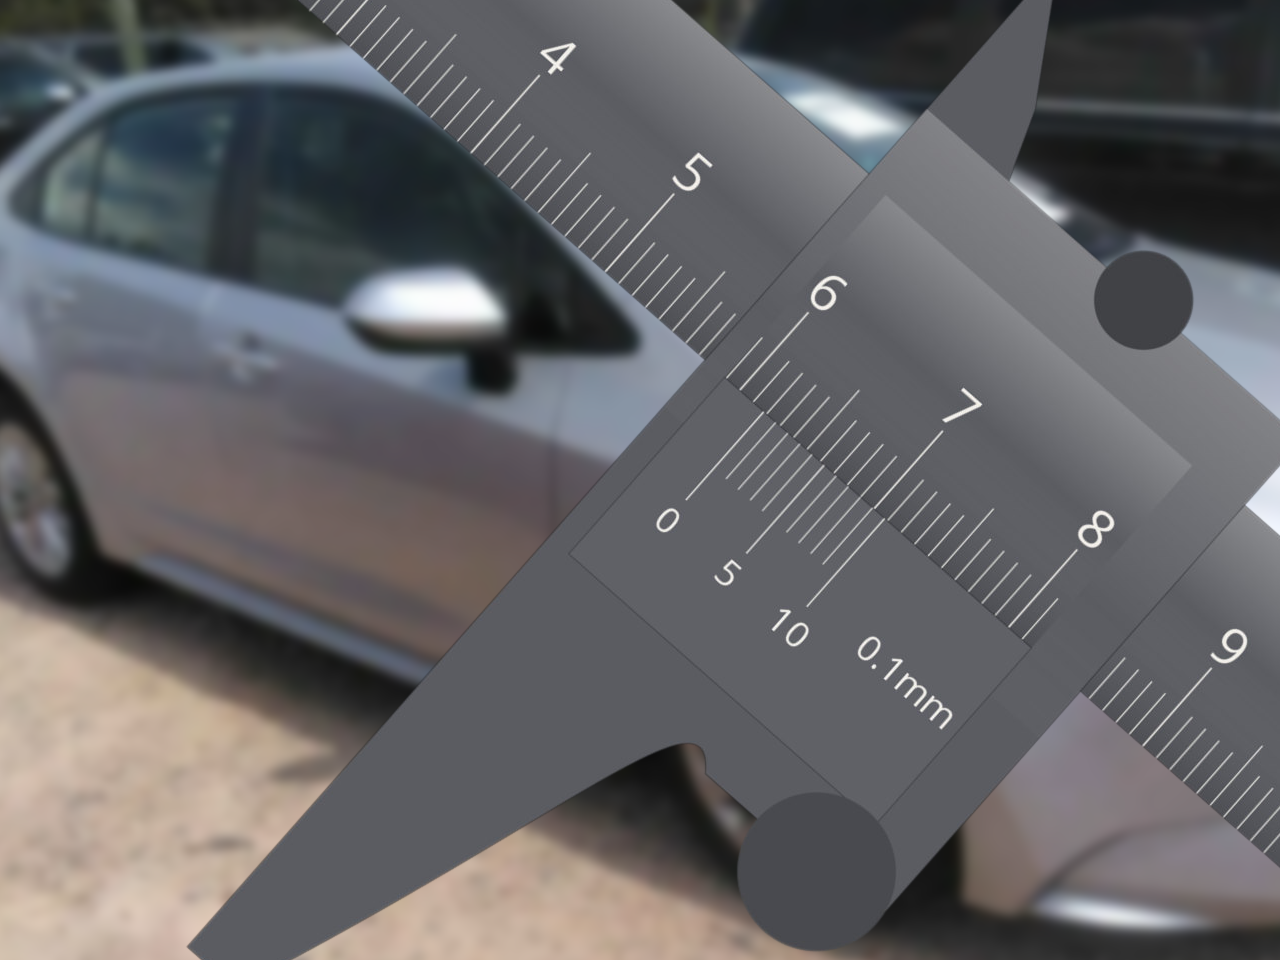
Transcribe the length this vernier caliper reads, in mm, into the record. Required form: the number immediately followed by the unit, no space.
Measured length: 61.8mm
